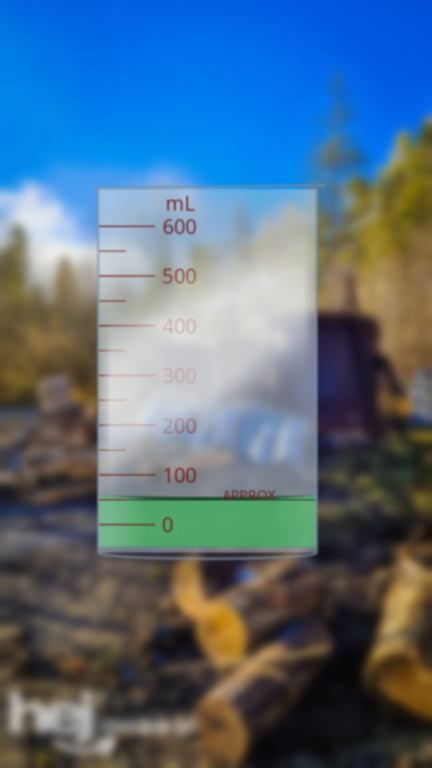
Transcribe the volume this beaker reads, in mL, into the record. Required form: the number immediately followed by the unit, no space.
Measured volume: 50mL
